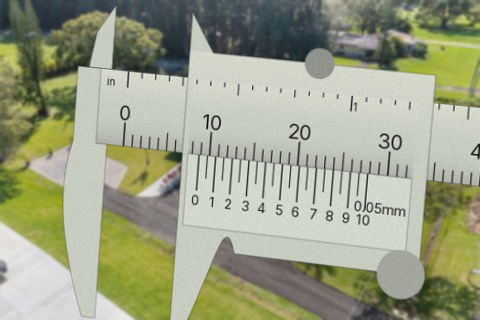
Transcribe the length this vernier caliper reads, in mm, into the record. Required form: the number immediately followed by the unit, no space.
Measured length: 8.8mm
